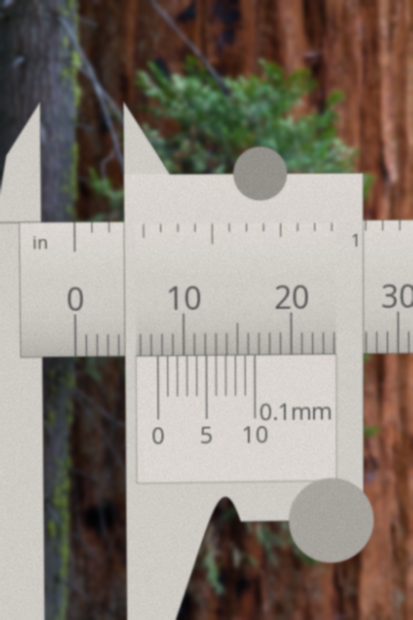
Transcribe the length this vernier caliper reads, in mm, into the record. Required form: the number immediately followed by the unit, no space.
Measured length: 7.6mm
